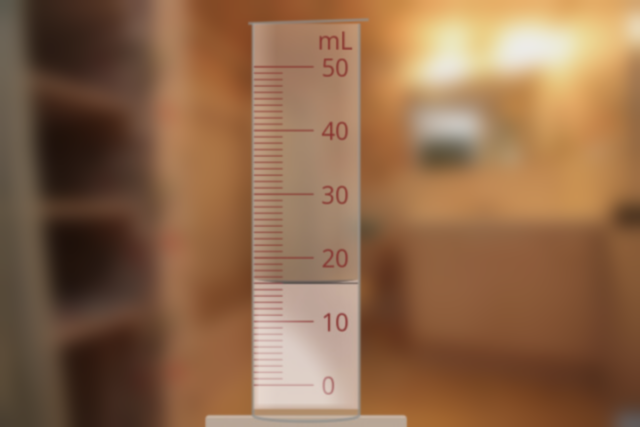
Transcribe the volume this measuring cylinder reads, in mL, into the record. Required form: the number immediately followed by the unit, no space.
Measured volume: 16mL
